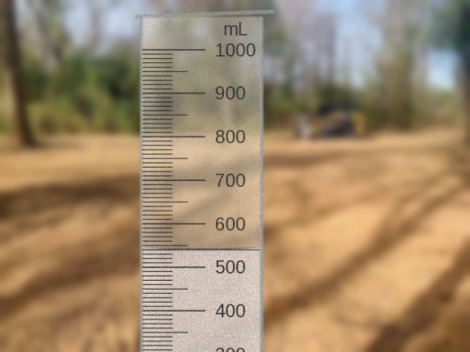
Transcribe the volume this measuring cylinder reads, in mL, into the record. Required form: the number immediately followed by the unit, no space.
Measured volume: 540mL
